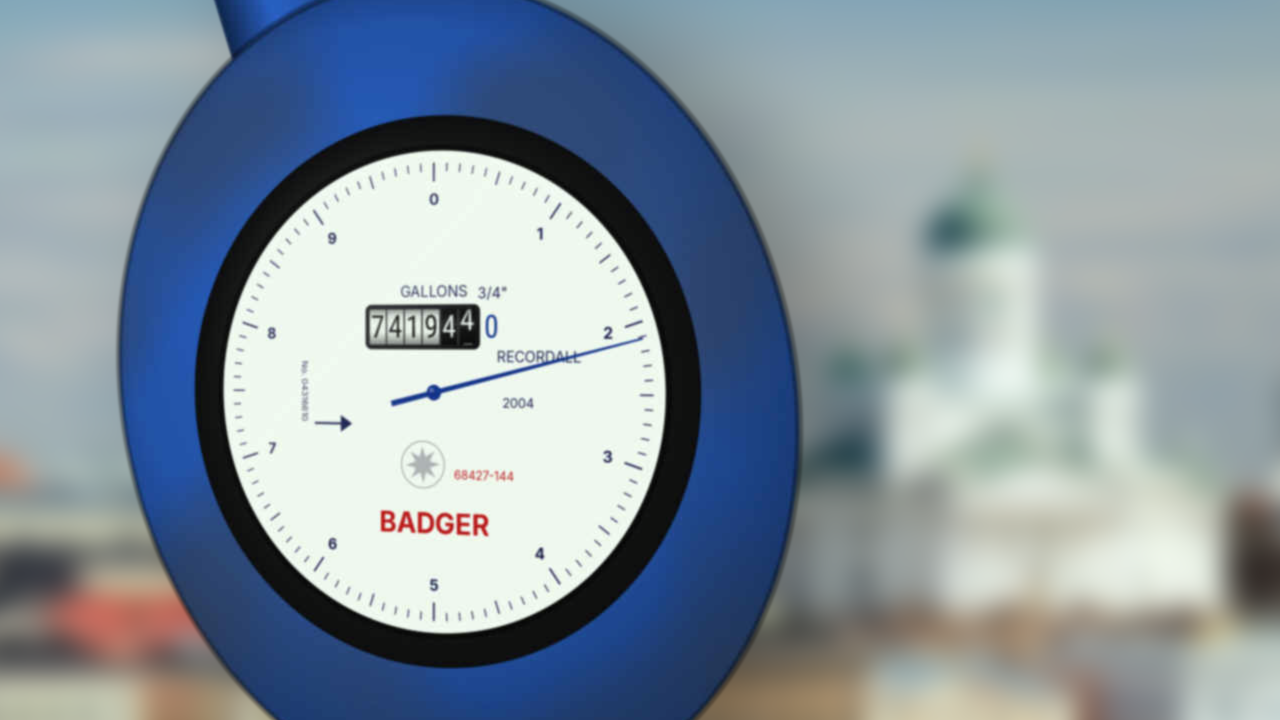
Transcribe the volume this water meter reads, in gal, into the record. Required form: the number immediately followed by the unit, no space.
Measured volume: 7419442.1gal
